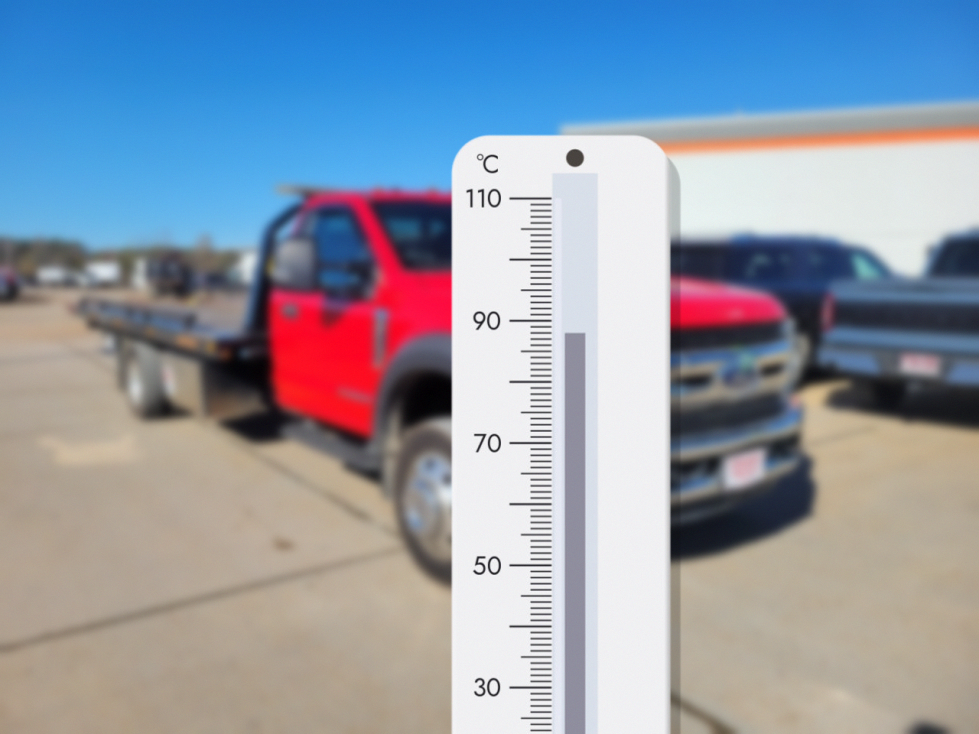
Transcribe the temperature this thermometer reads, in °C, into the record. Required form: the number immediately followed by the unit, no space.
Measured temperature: 88°C
